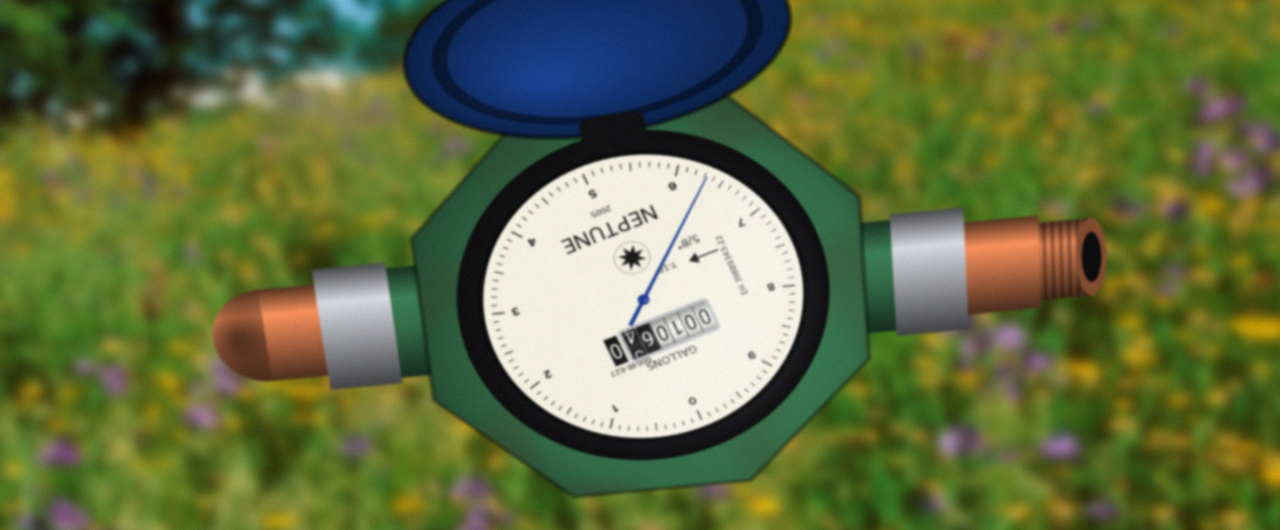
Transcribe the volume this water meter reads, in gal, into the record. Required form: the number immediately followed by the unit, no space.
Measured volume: 10636.3gal
